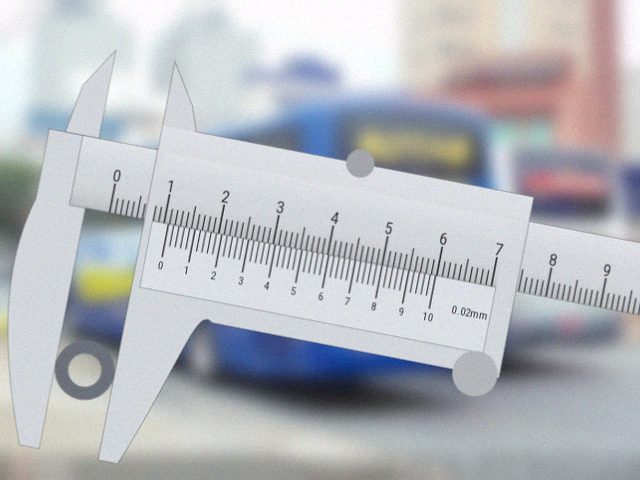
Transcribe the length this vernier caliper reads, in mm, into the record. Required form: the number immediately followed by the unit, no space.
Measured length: 10.8mm
